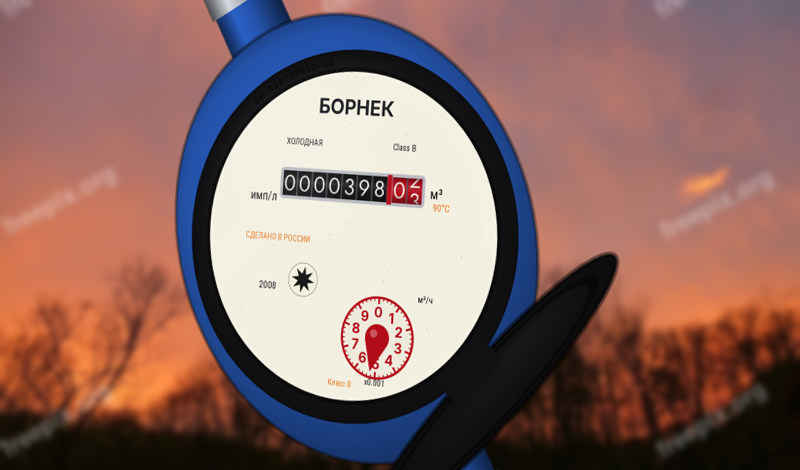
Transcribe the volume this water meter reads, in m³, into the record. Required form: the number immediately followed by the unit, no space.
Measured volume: 398.025m³
